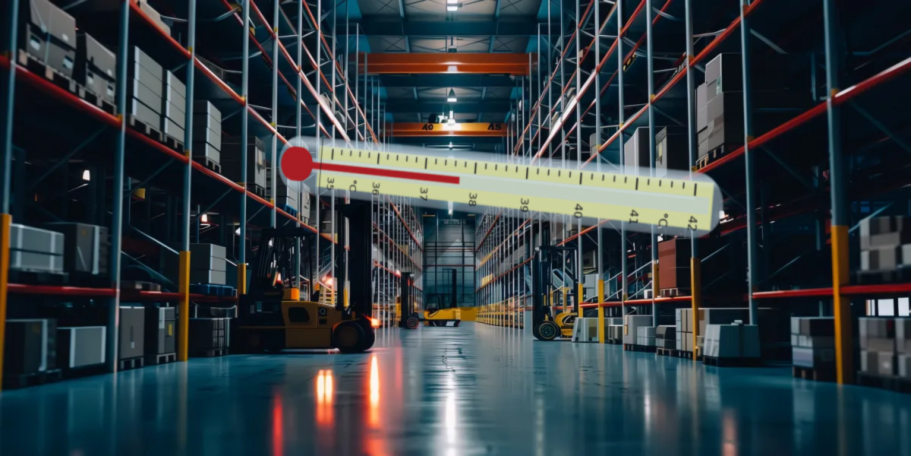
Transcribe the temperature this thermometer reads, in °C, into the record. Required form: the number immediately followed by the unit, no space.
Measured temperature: 37.7°C
